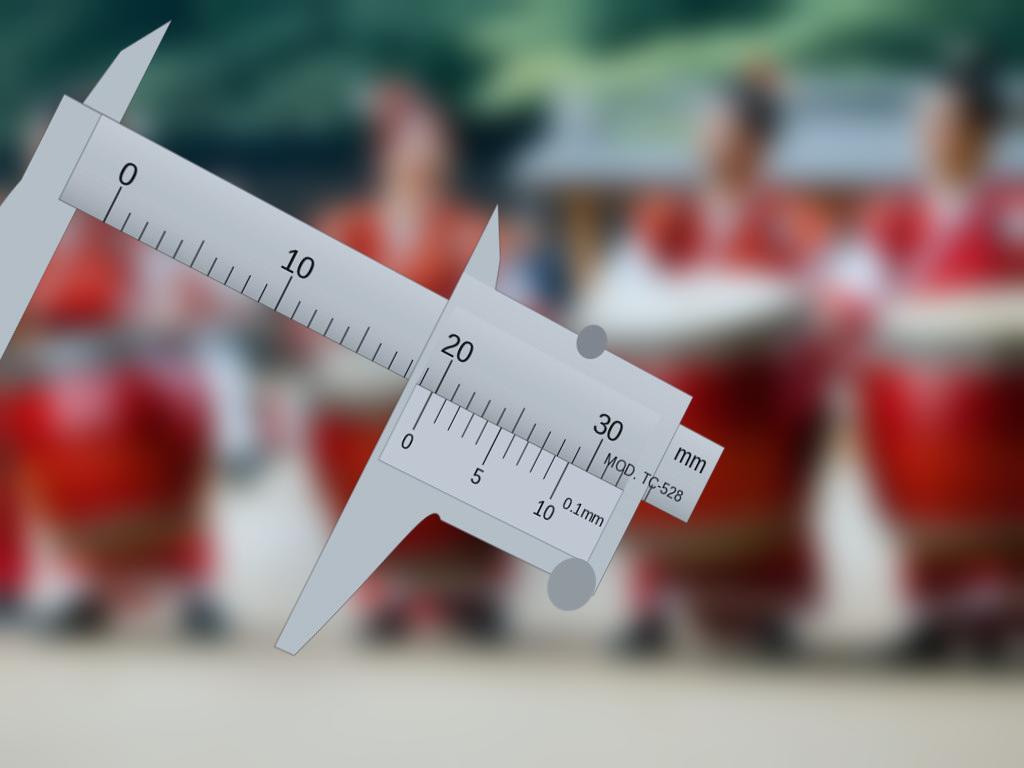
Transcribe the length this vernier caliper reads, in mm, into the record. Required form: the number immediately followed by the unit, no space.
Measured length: 19.8mm
